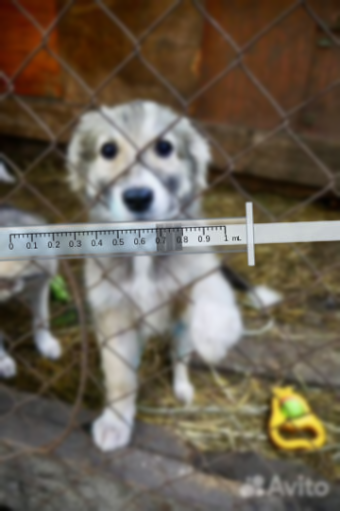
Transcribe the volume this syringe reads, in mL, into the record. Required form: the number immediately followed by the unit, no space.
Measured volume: 0.68mL
